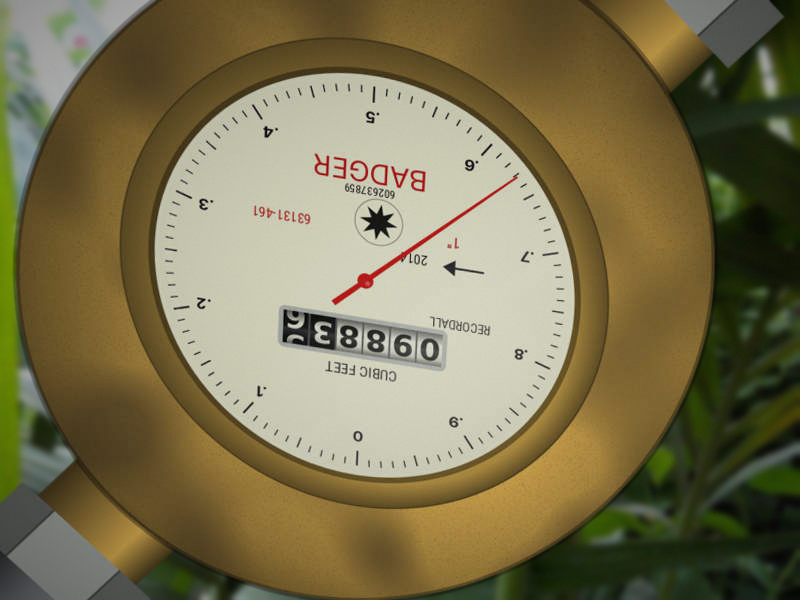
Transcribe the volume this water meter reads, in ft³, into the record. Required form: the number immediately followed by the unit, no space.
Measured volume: 98835.63ft³
